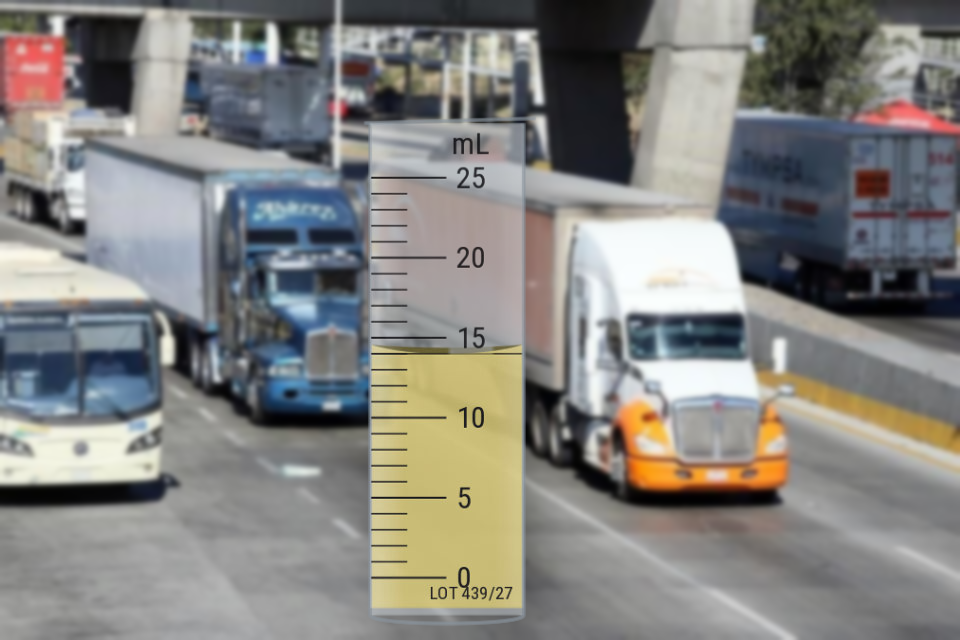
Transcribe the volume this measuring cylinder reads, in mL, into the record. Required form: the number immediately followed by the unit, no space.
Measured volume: 14mL
